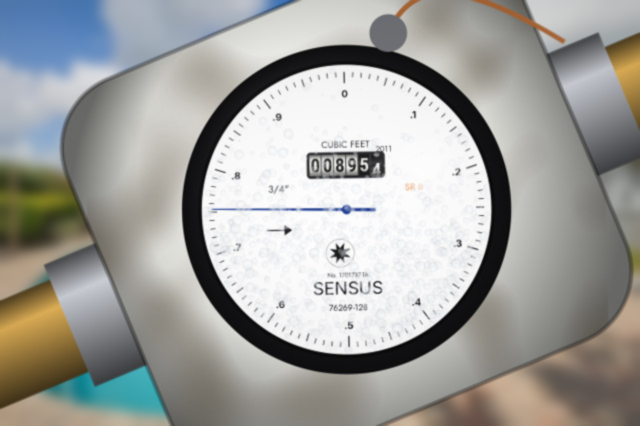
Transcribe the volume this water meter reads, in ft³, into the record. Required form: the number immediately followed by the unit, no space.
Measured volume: 8953.75ft³
